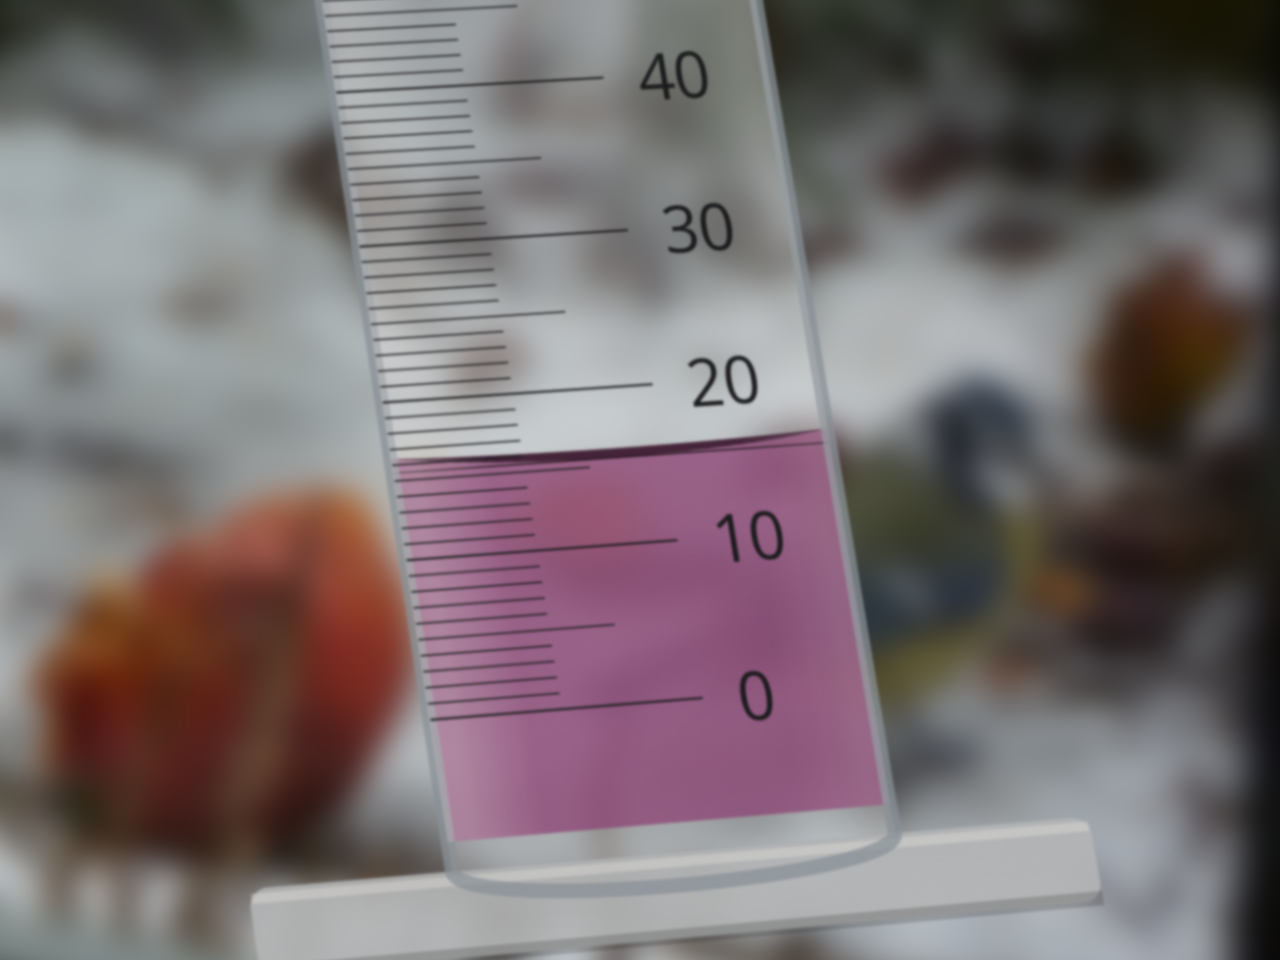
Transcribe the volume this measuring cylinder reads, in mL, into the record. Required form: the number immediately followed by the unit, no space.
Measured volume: 15.5mL
